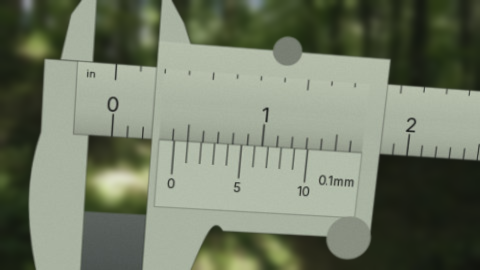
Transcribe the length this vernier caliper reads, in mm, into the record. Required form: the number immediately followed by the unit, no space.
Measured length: 4.1mm
